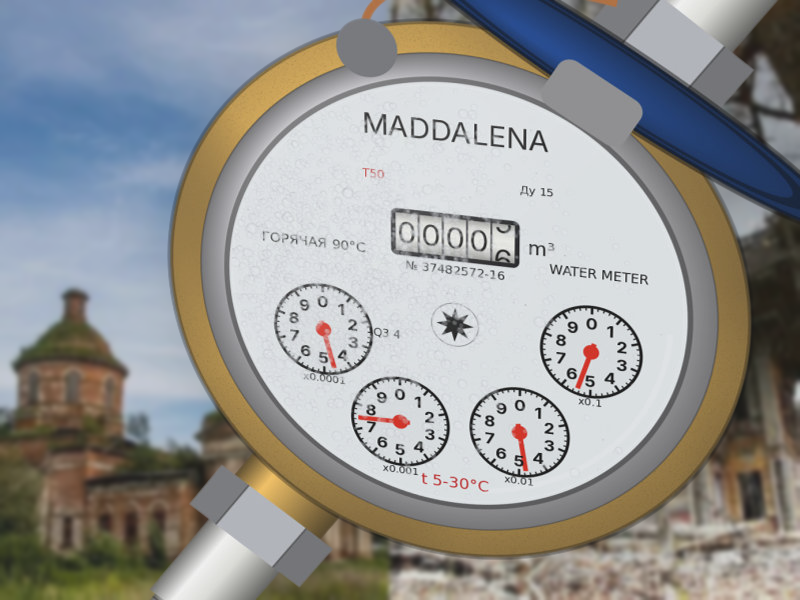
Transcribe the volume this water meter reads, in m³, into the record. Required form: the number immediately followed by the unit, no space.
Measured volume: 5.5474m³
